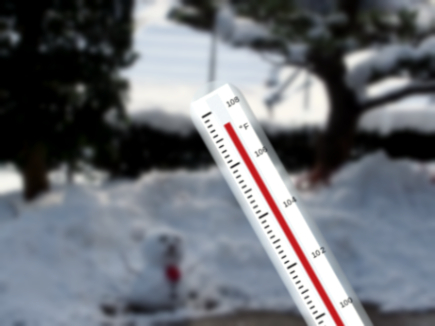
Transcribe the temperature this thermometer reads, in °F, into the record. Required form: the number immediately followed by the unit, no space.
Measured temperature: 107.4°F
